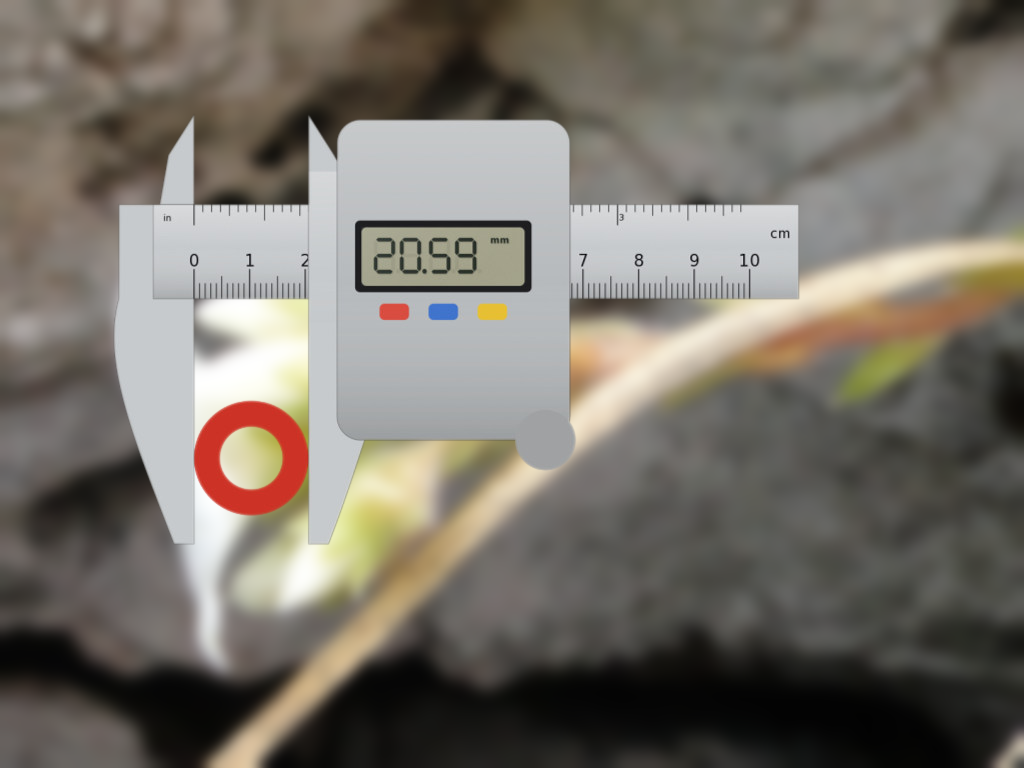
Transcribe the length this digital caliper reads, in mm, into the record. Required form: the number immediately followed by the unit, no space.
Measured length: 20.59mm
